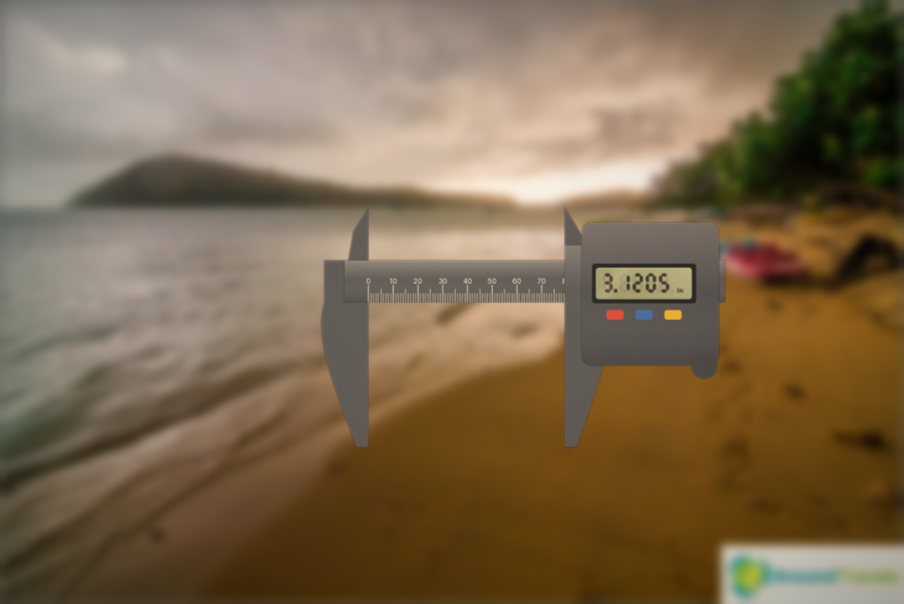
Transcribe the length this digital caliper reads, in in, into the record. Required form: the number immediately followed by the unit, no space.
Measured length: 3.1205in
